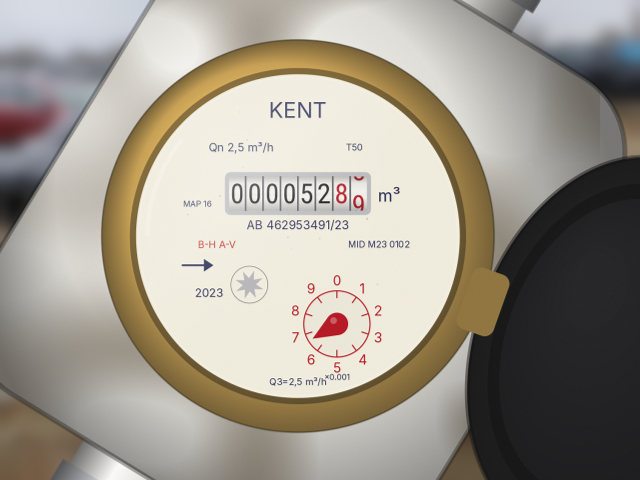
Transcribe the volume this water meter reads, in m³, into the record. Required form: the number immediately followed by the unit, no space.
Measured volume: 52.886m³
